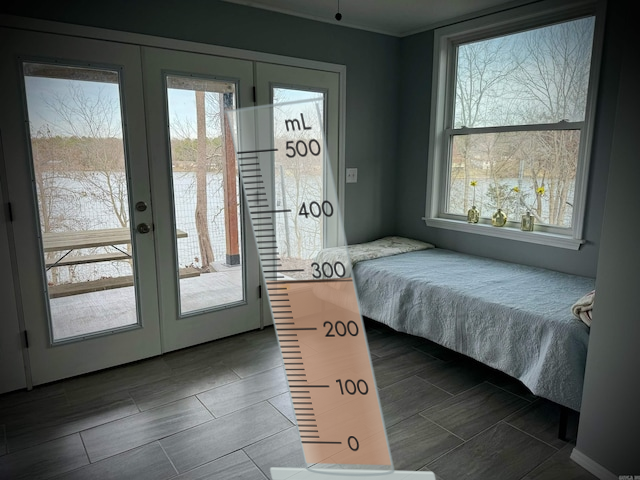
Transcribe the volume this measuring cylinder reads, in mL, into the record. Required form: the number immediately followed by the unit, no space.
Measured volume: 280mL
